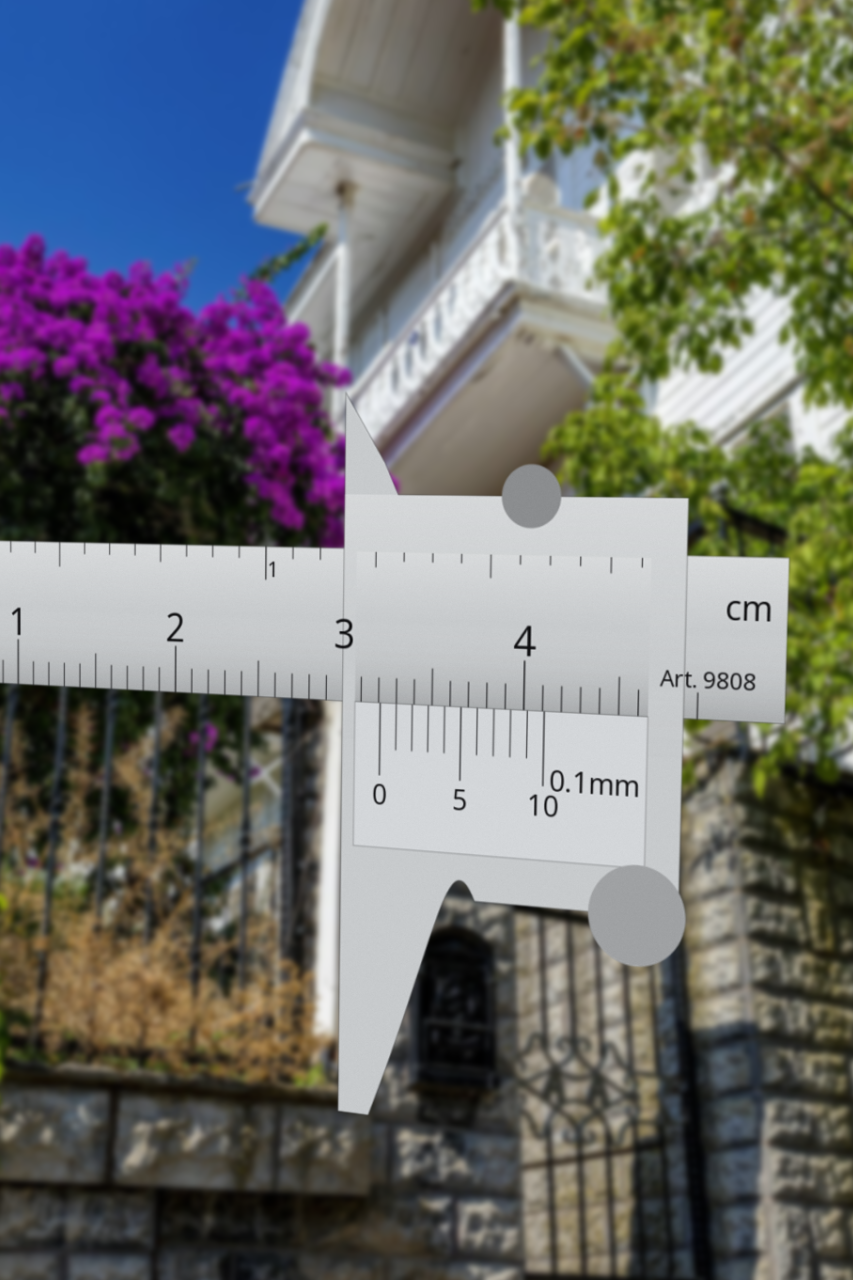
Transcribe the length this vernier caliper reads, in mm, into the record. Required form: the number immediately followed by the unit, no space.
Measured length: 32.1mm
